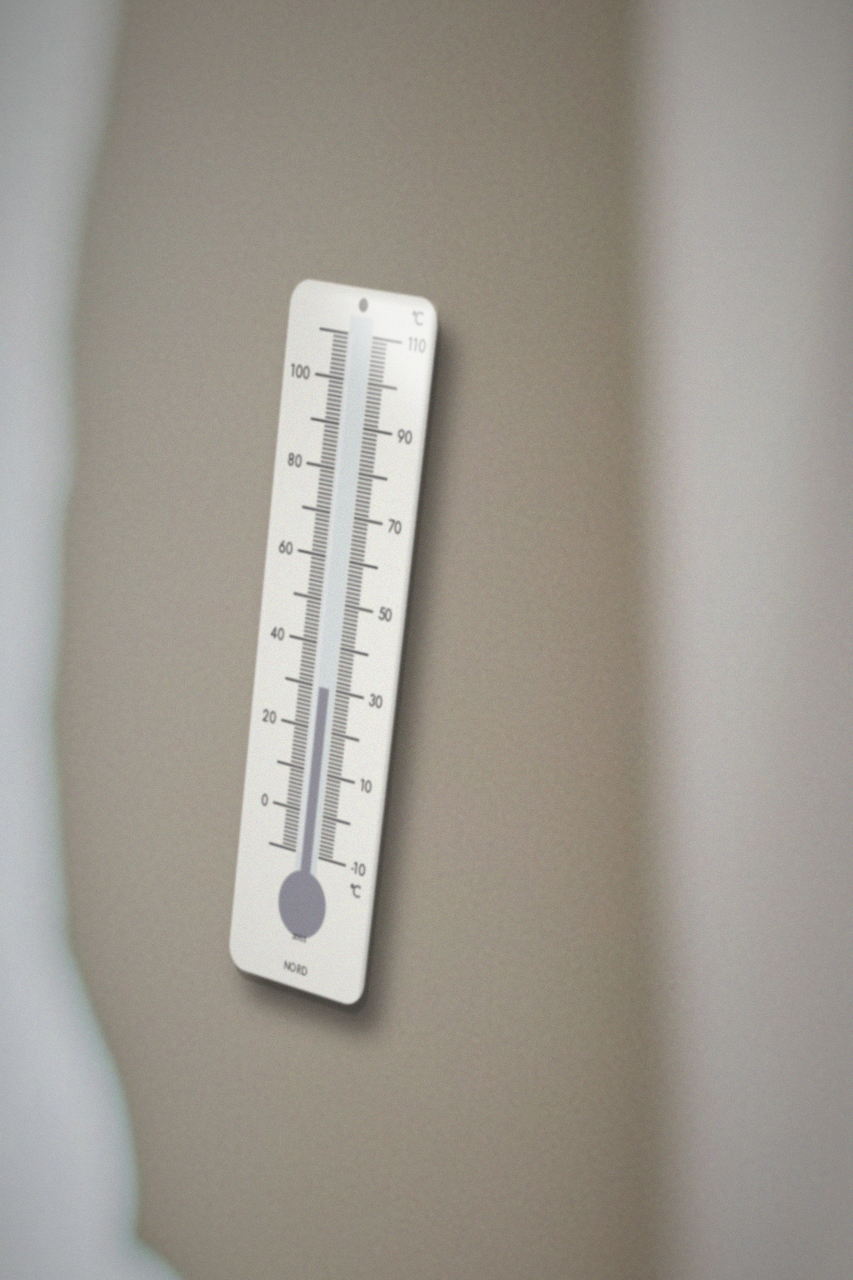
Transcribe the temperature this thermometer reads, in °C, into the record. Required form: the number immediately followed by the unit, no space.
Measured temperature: 30°C
